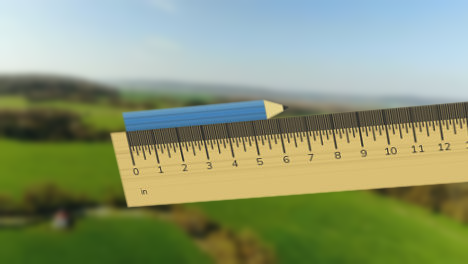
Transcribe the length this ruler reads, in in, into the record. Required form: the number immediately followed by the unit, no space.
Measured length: 6.5in
